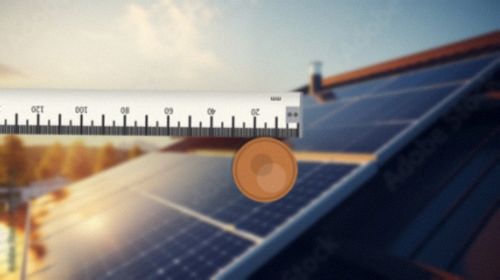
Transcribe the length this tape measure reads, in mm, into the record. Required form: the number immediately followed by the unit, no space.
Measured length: 30mm
